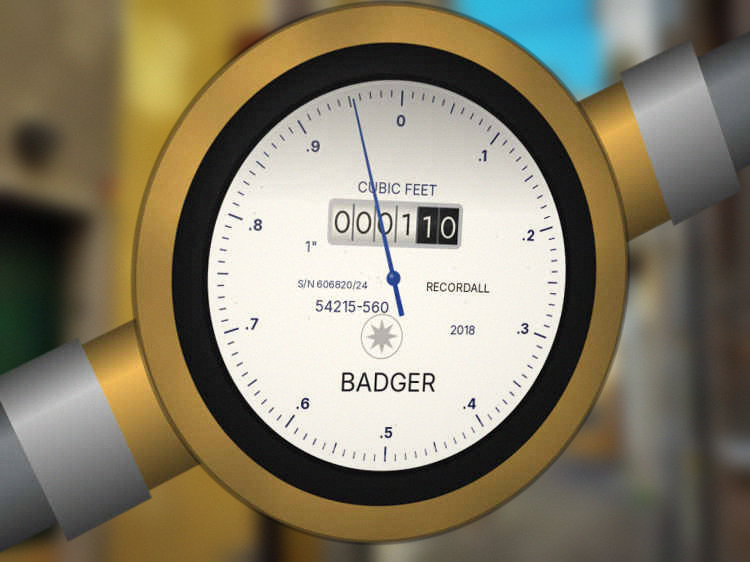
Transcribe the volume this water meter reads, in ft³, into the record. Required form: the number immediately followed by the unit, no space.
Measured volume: 109.95ft³
